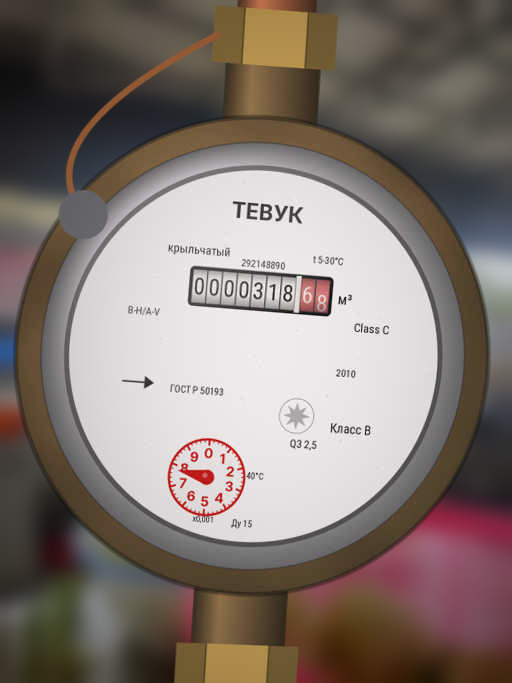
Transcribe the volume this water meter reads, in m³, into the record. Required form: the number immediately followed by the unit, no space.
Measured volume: 318.677m³
